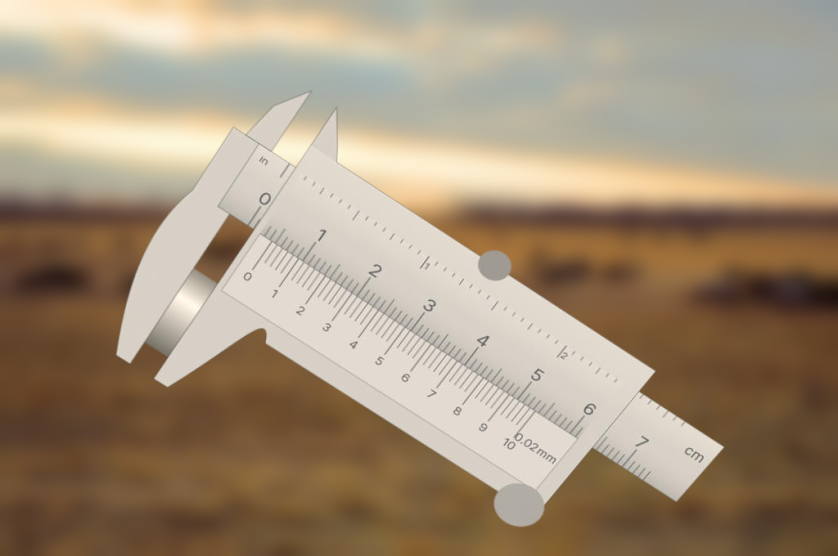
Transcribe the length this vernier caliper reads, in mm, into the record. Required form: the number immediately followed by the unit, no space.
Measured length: 4.4mm
